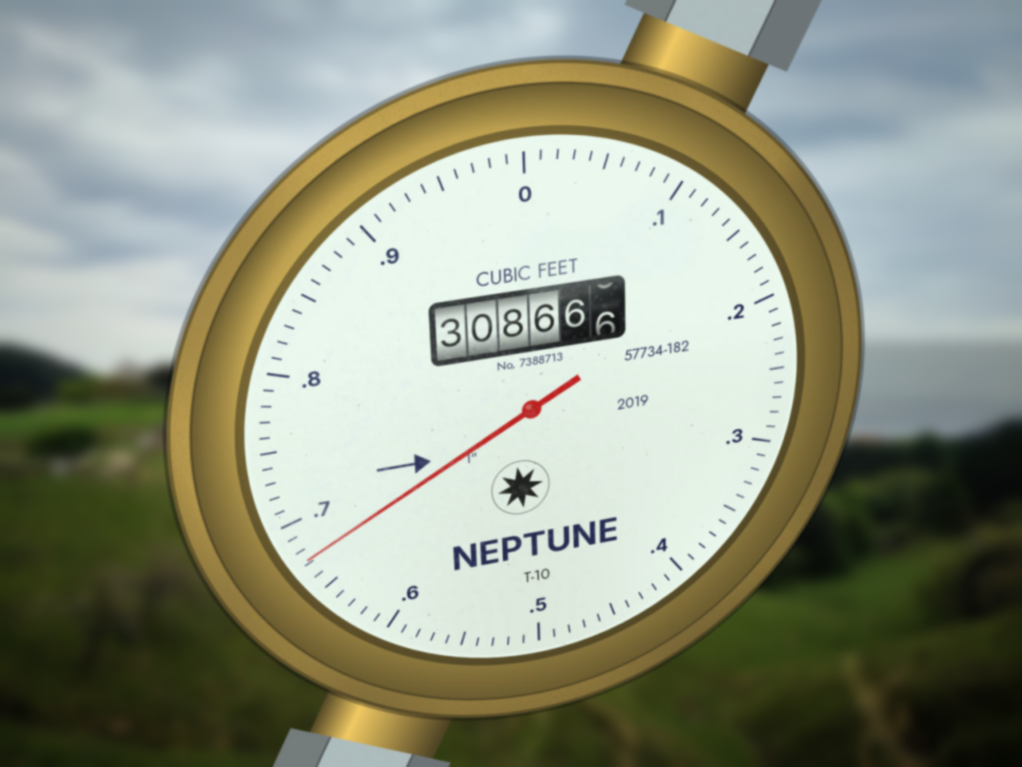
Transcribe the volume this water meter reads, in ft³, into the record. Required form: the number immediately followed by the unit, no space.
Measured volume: 308665.67ft³
